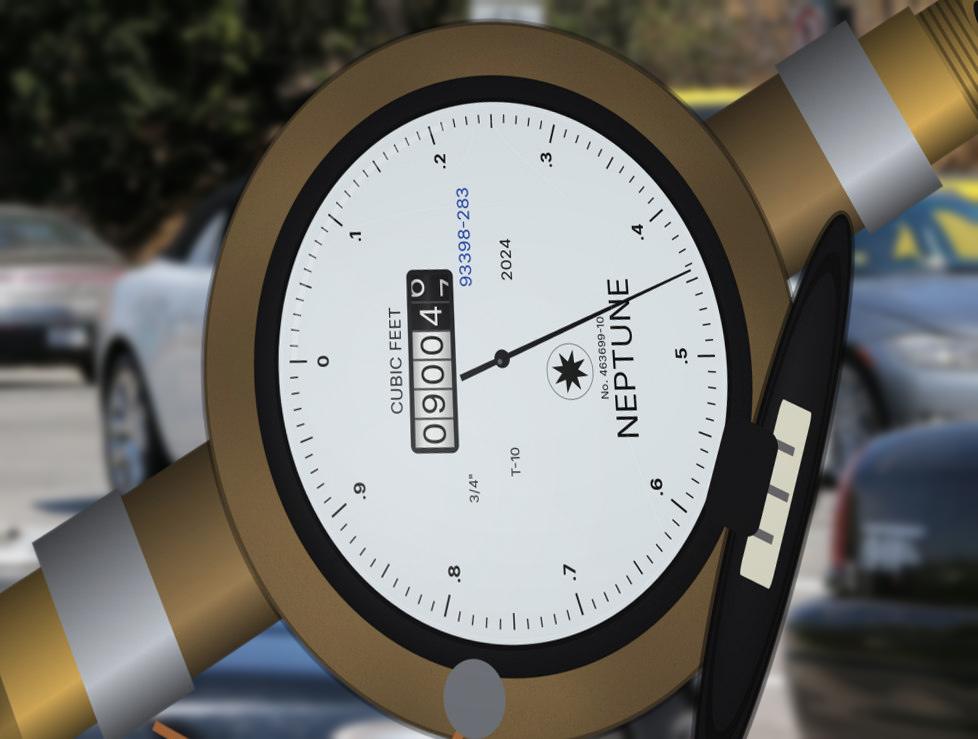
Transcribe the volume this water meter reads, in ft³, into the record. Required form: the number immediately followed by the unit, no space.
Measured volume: 90046.44ft³
